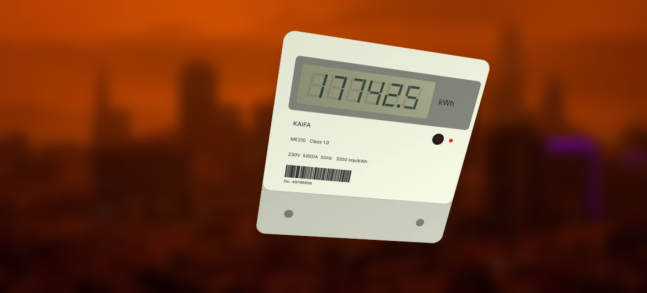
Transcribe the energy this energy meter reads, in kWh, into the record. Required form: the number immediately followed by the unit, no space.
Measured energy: 17742.5kWh
